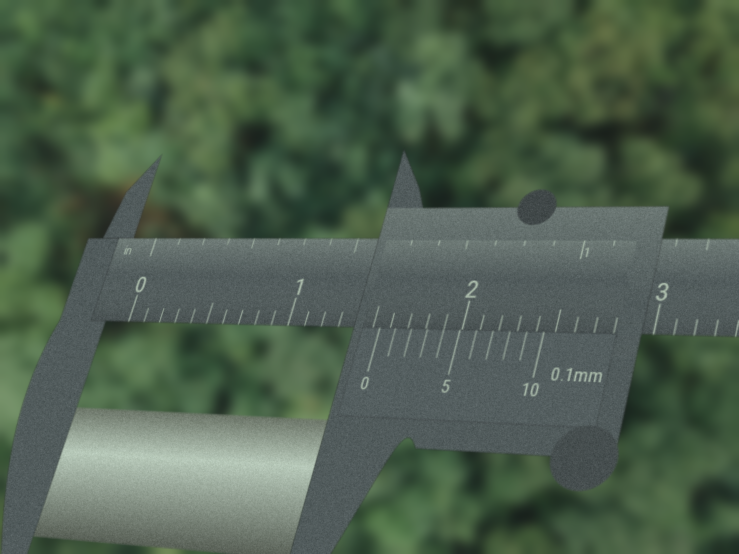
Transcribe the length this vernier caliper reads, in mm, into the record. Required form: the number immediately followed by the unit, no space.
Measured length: 15.4mm
